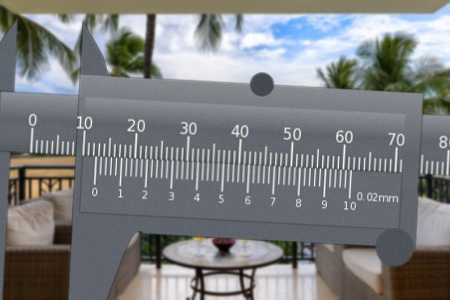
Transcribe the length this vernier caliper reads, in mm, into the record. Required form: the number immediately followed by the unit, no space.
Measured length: 12.5mm
